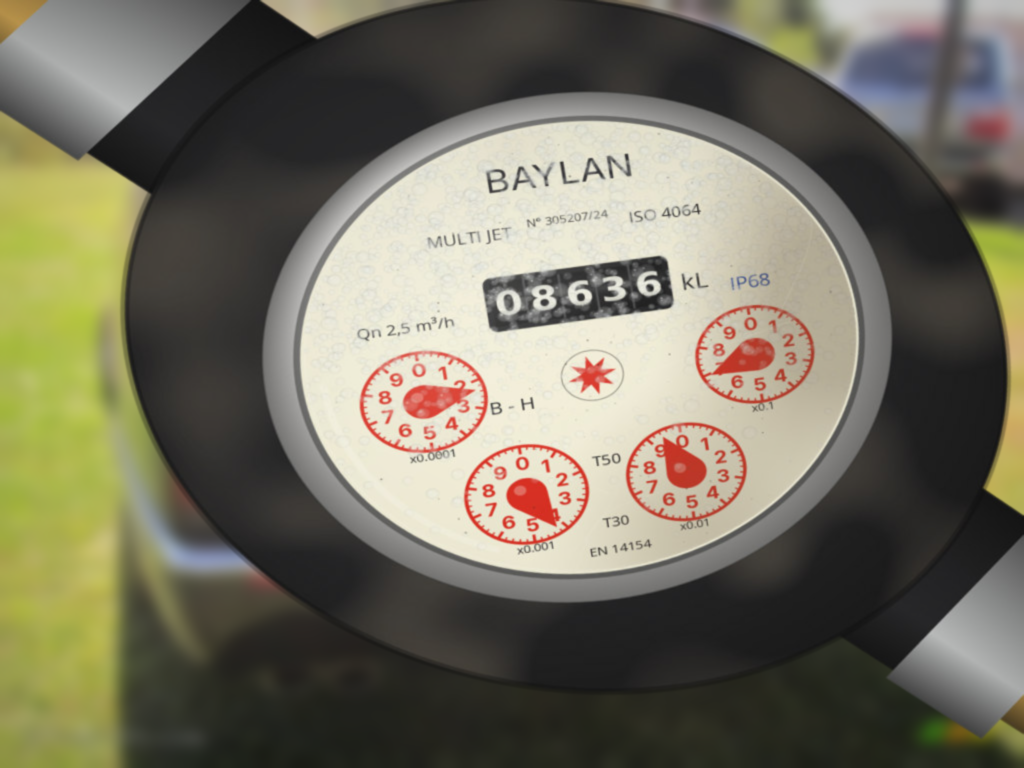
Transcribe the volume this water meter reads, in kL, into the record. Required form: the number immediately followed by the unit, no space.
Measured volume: 8636.6942kL
